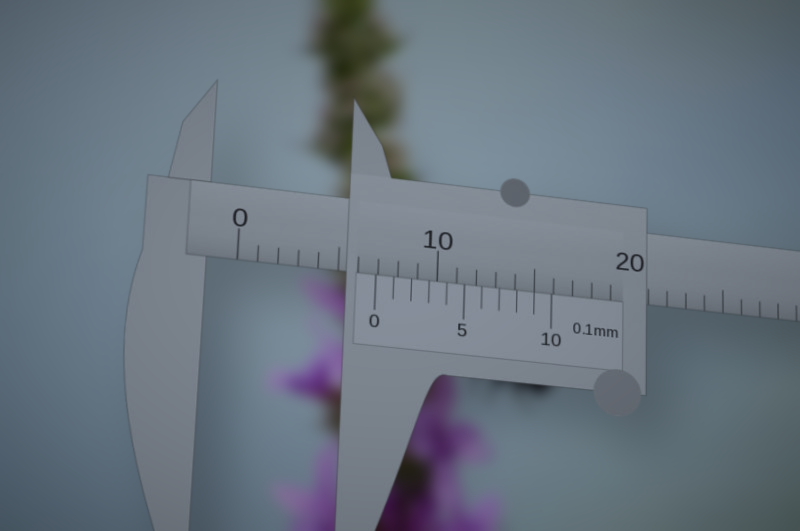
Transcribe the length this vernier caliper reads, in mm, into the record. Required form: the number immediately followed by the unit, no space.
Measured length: 6.9mm
